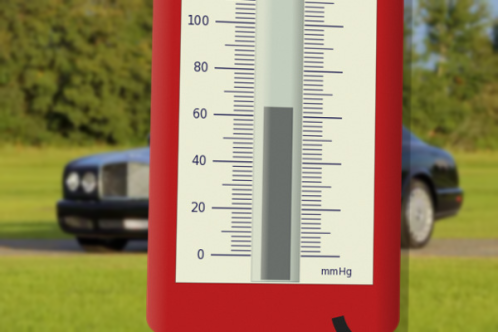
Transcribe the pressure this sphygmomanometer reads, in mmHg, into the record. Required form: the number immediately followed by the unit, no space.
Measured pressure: 64mmHg
